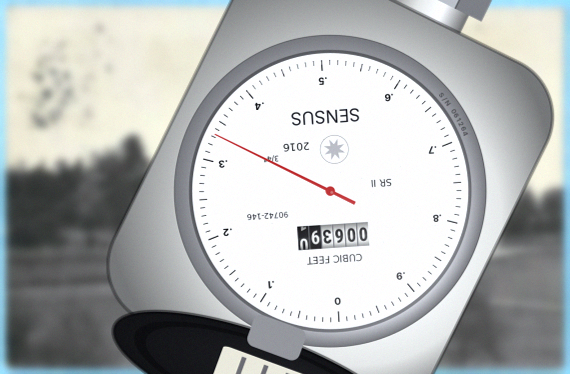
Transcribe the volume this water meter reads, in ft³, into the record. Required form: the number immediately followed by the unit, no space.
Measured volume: 6390.33ft³
